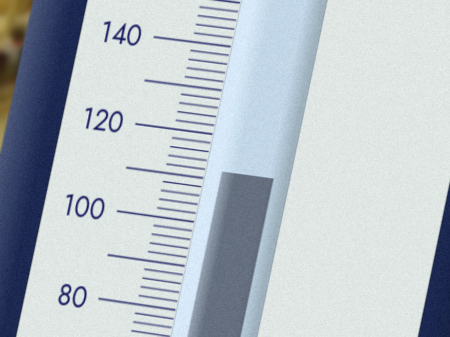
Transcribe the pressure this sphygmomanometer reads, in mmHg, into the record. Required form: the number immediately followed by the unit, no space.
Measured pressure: 112mmHg
